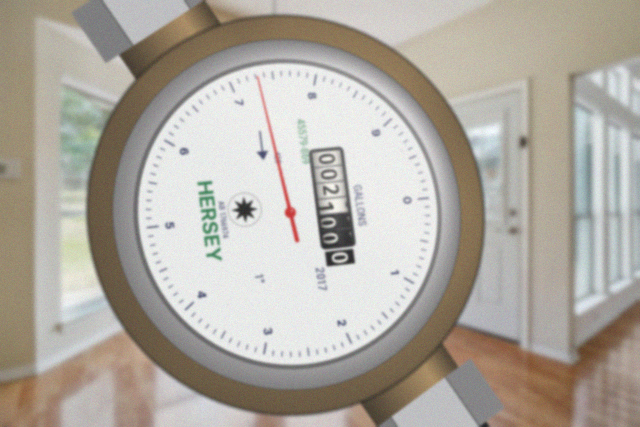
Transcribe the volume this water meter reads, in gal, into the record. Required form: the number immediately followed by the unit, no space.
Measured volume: 20997.3gal
